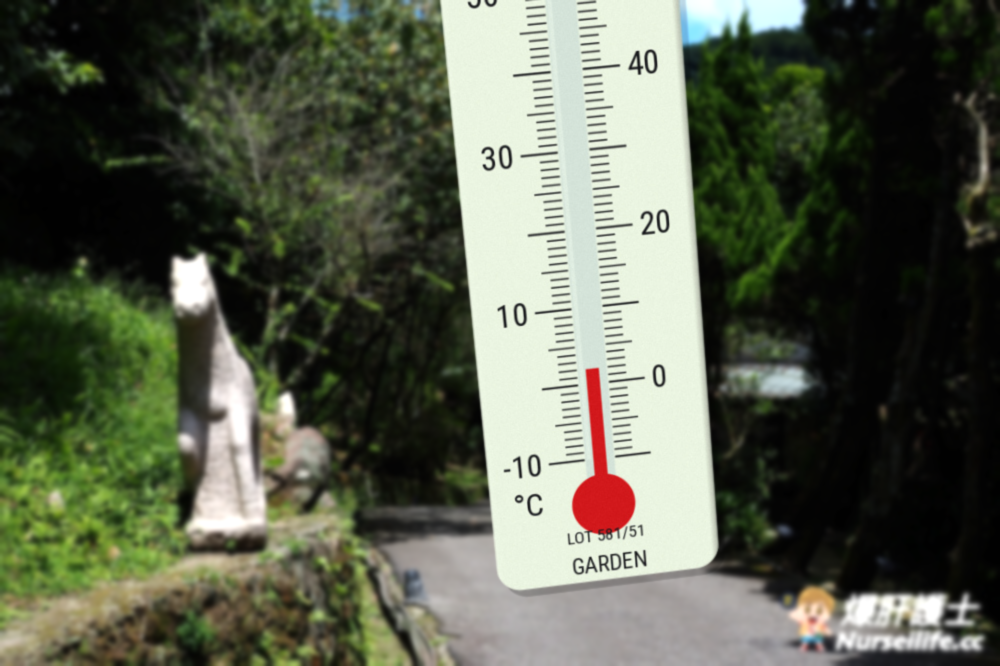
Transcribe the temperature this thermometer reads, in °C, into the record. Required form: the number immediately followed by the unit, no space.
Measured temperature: 2°C
